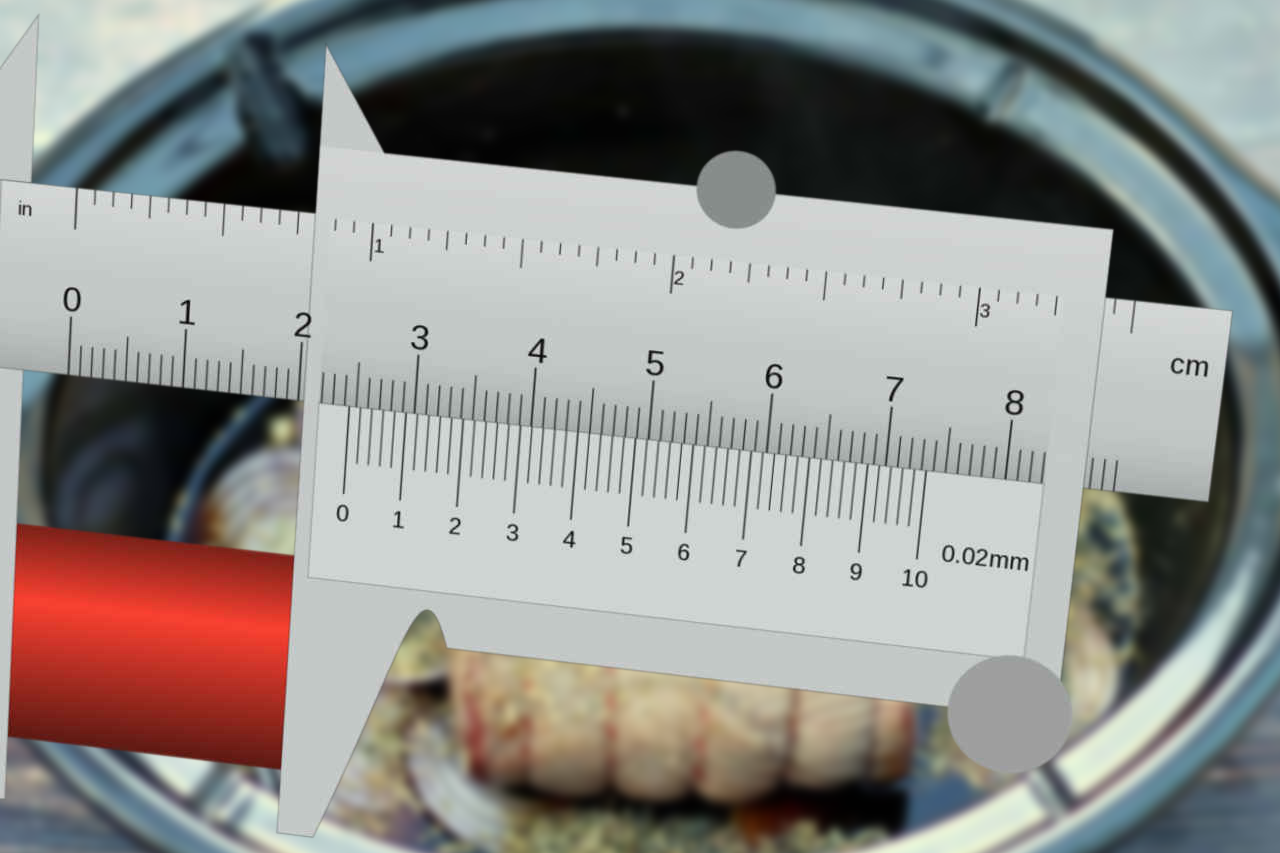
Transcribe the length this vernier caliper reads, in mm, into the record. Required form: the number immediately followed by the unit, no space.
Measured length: 24.4mm
